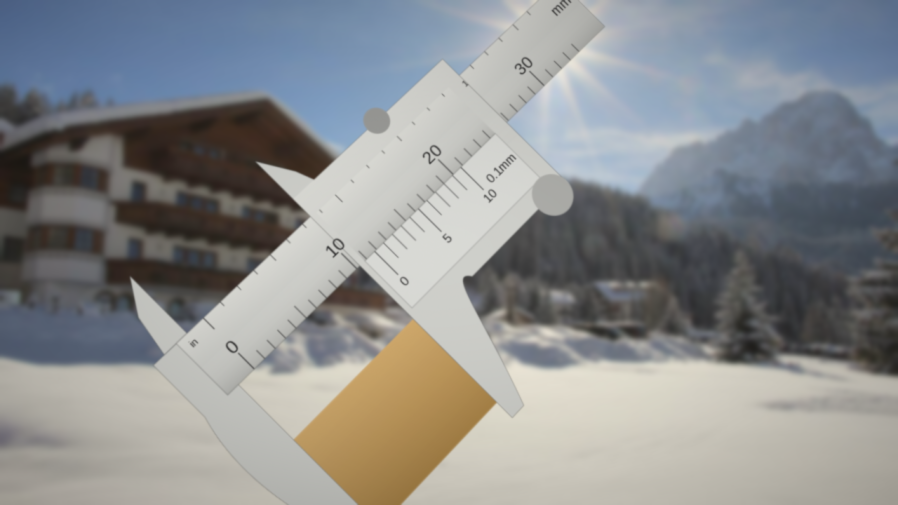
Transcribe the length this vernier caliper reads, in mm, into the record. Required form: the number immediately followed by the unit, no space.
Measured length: 11.8mm
